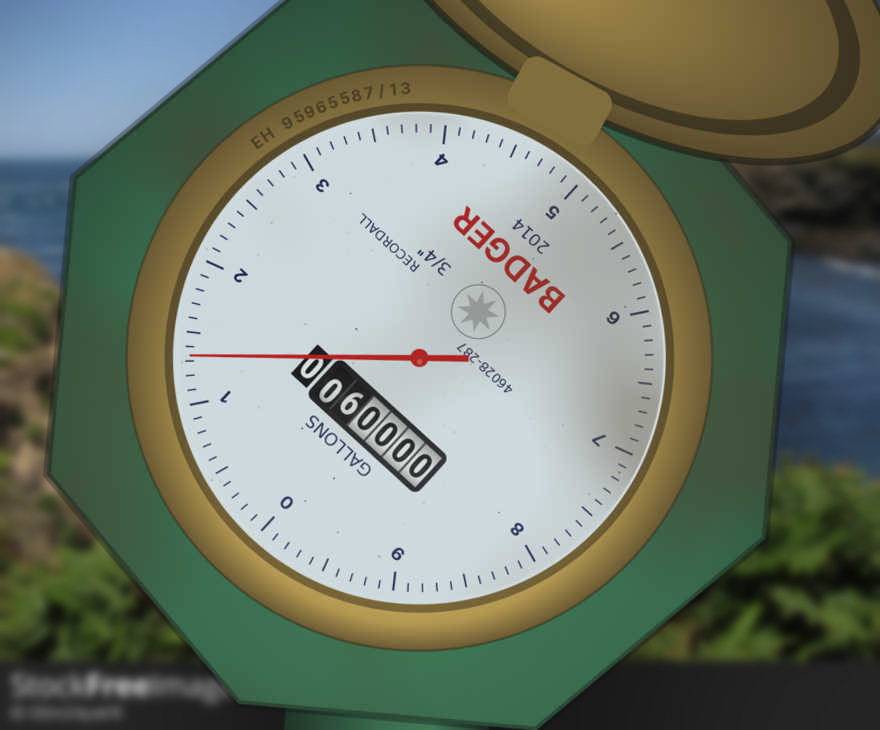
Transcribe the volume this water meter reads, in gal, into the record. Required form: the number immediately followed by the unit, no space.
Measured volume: 901.3gal
